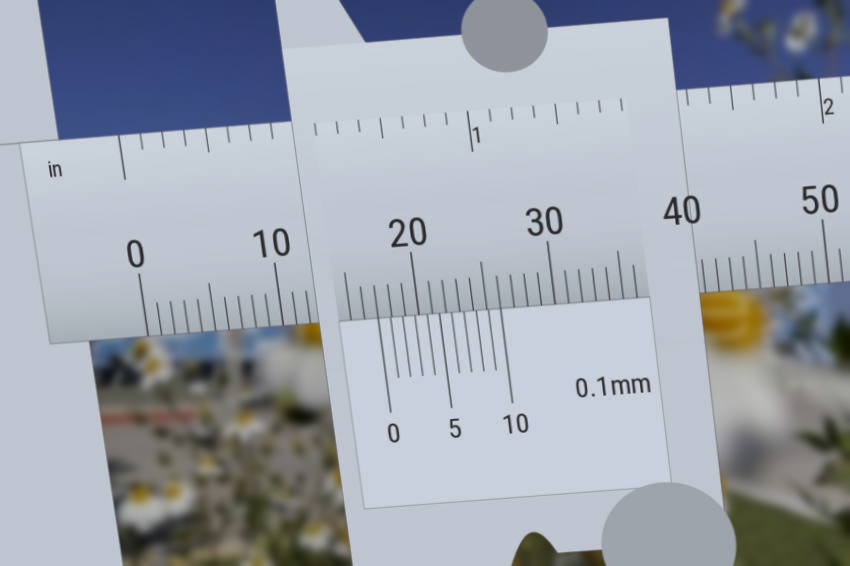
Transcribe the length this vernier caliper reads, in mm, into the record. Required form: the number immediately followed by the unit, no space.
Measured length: 17.0mm
